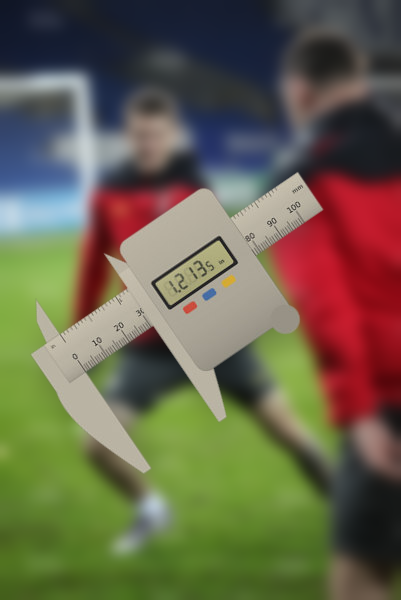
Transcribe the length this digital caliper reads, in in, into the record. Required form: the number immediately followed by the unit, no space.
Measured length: 1.2135in
